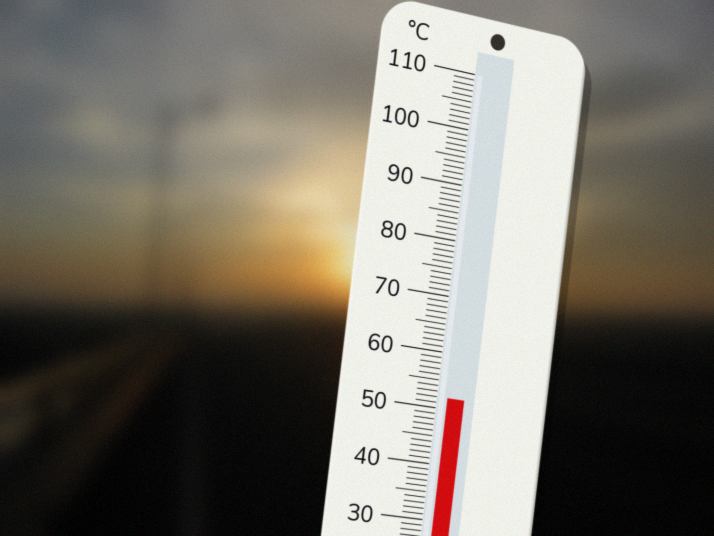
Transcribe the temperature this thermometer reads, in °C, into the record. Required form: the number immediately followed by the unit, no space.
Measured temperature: 52°C
